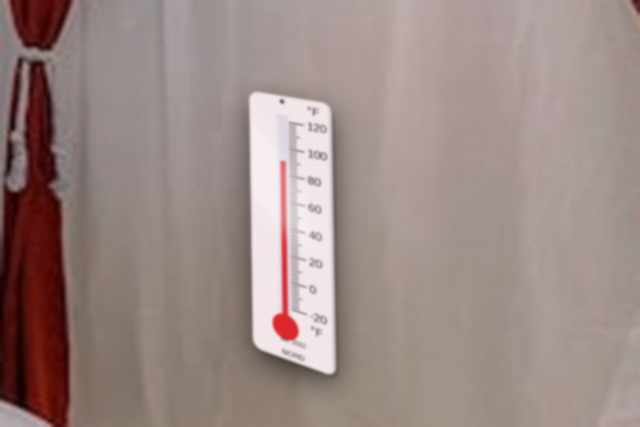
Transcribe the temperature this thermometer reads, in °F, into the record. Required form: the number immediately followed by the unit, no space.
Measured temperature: 90°F
